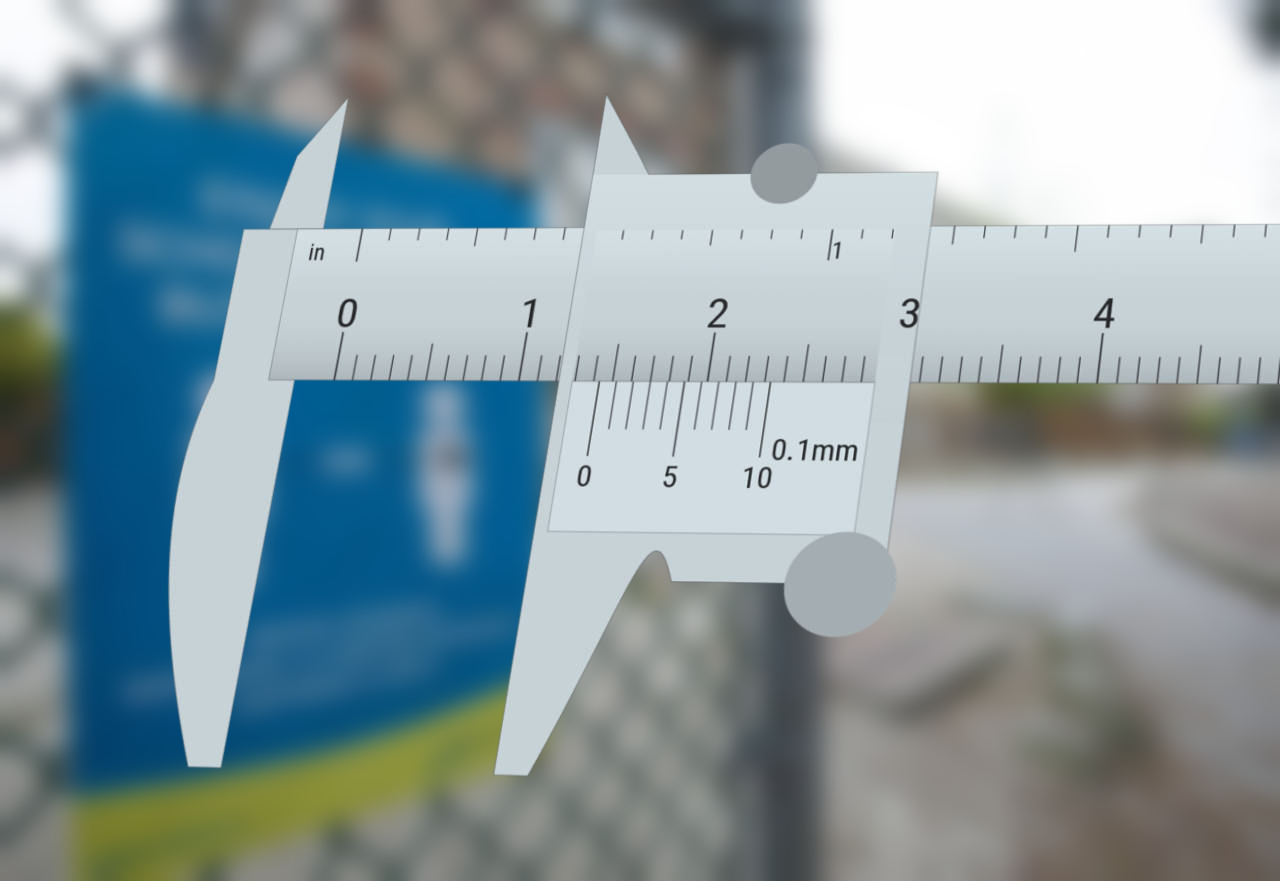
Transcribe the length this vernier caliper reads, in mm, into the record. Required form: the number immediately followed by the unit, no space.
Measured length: 14.3mm
